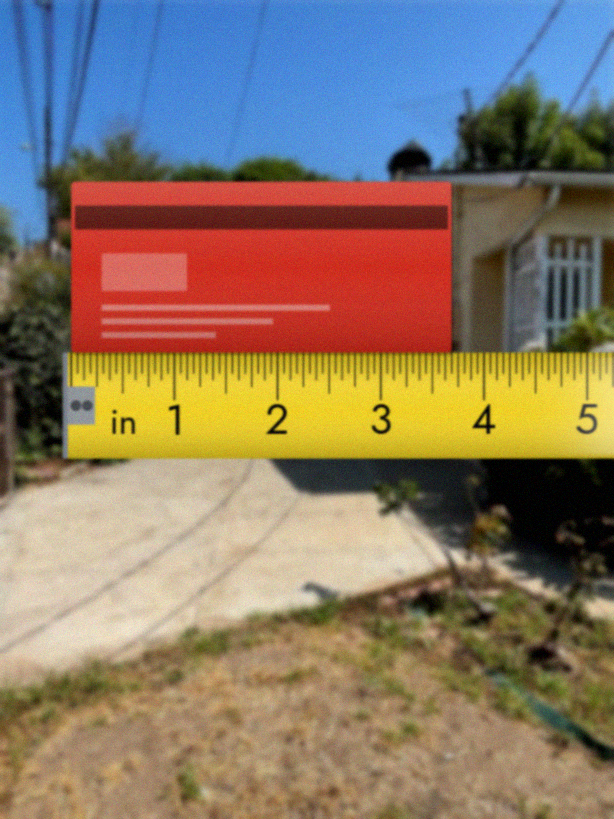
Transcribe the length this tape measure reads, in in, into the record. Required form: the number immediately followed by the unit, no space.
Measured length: 3.6875in
